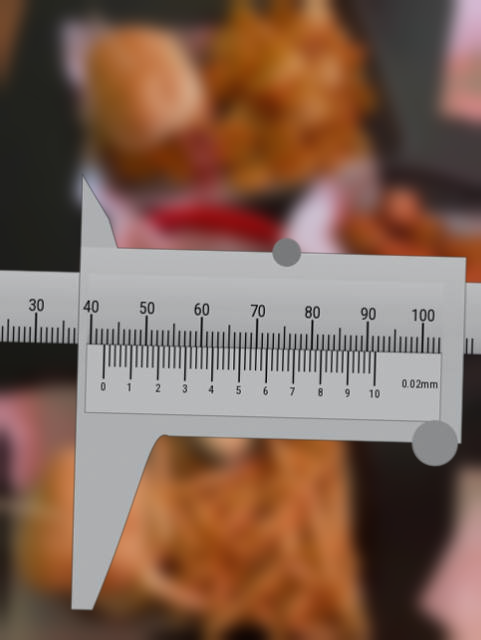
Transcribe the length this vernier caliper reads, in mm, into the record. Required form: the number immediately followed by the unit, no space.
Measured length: 42.5mm
